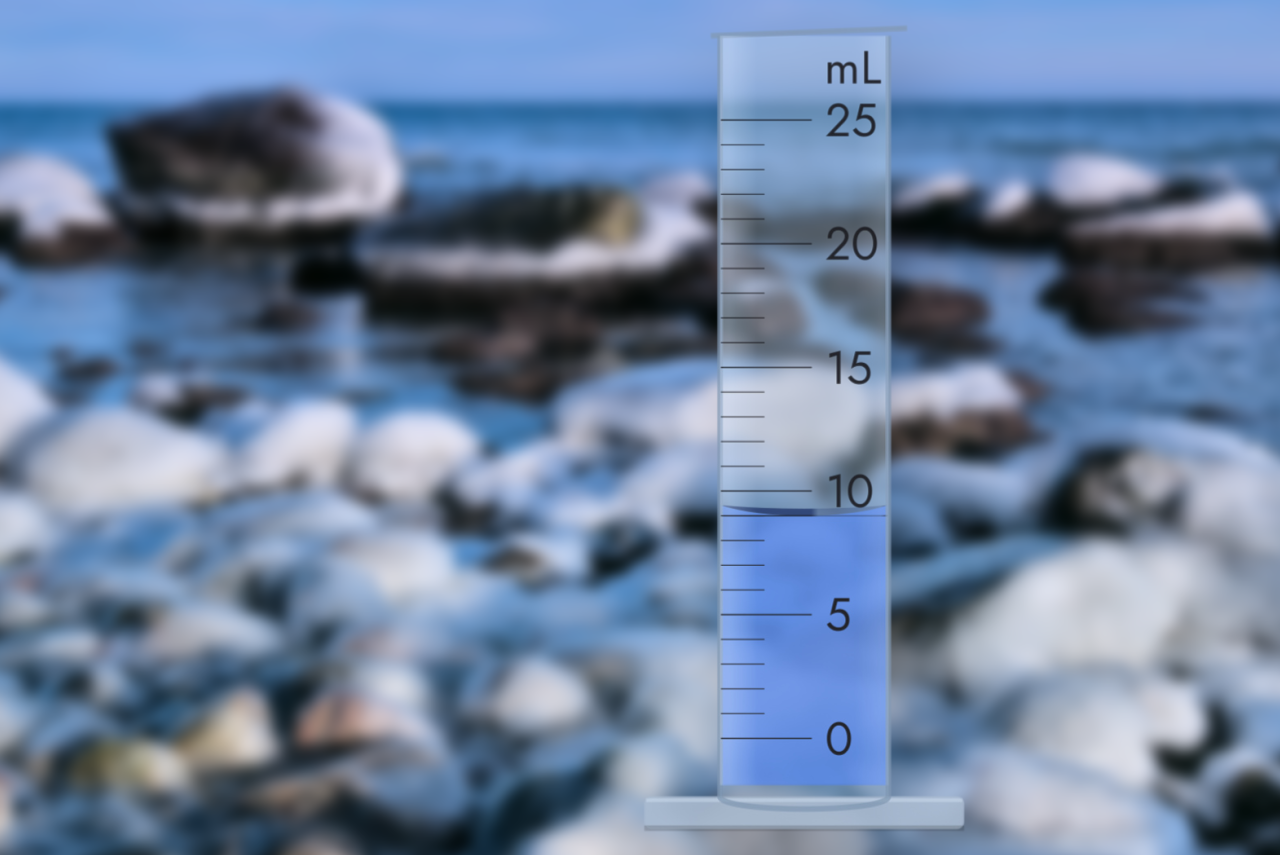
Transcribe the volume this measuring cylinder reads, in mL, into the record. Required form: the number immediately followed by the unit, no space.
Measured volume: 9mL
